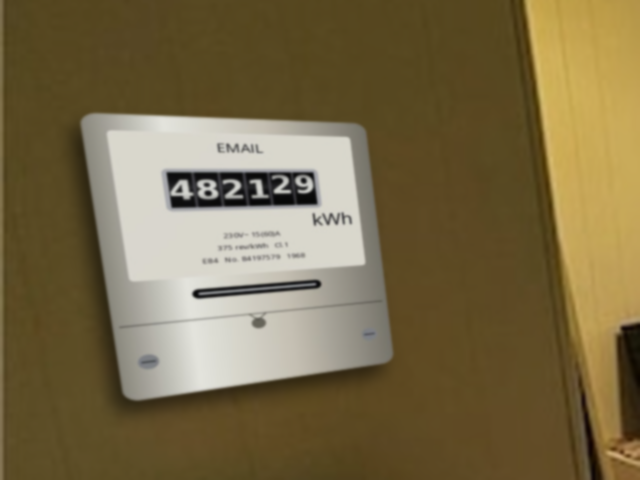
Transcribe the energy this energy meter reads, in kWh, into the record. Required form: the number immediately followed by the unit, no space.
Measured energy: 482129kWh
